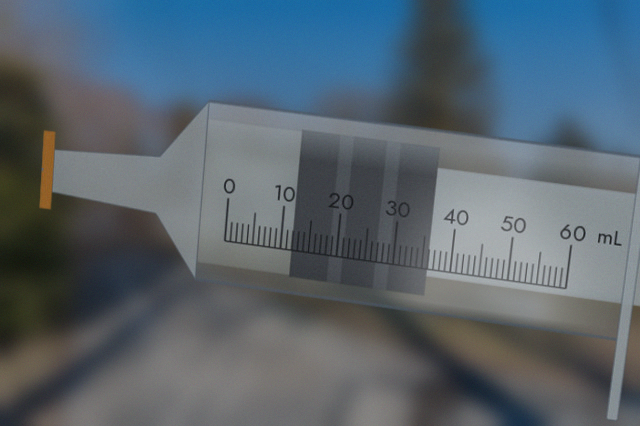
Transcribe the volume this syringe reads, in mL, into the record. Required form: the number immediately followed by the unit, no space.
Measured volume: 12mL
